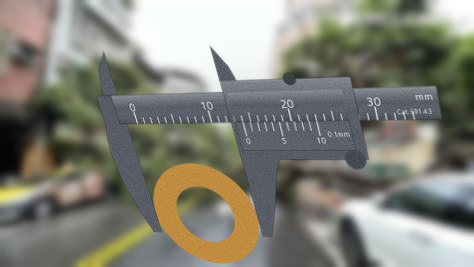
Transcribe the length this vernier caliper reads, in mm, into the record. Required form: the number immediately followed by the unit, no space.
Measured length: 14.0mm
